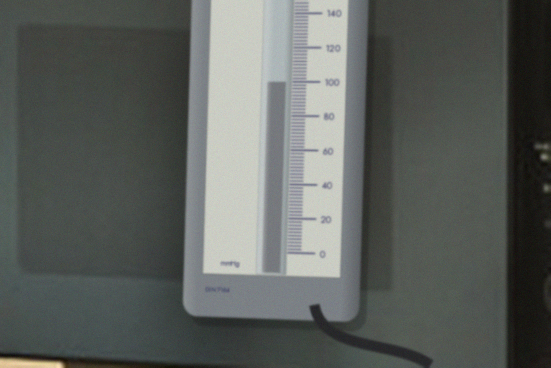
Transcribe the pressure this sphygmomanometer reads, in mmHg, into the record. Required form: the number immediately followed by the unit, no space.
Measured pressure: 100mmHg
